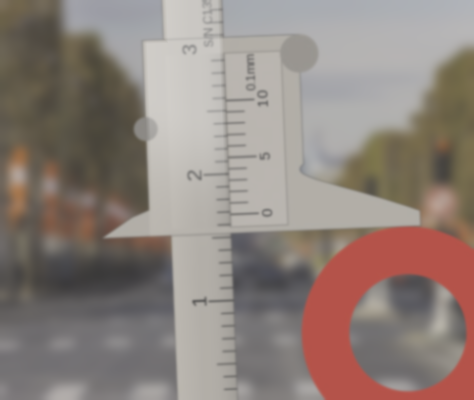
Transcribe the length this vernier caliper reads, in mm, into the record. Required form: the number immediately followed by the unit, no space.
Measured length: 16.8mm
